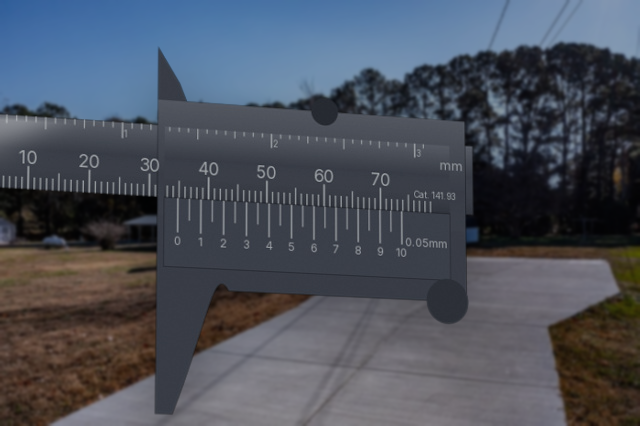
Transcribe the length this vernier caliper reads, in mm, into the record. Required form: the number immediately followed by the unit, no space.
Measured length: 34.8mm
